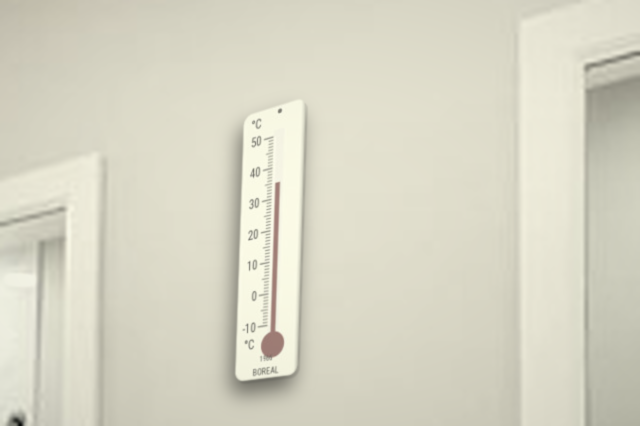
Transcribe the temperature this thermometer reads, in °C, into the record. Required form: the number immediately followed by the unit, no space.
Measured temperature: 35°C
